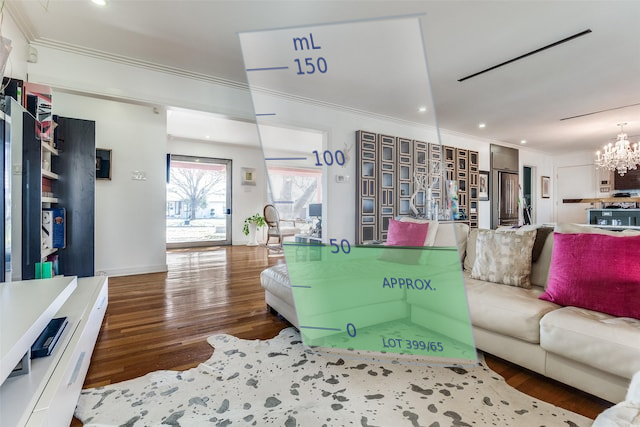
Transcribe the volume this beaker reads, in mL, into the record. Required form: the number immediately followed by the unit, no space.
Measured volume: 50mL
